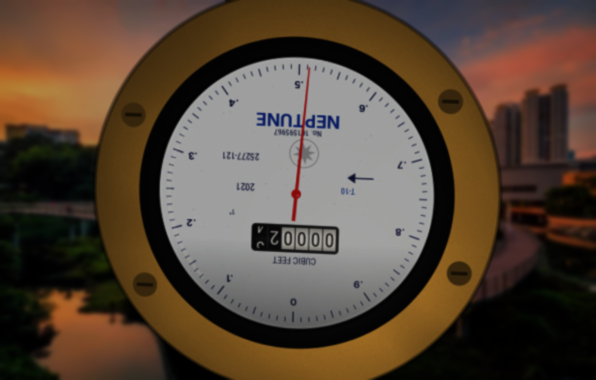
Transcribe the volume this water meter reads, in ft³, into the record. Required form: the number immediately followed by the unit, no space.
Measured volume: 23.51ft³
